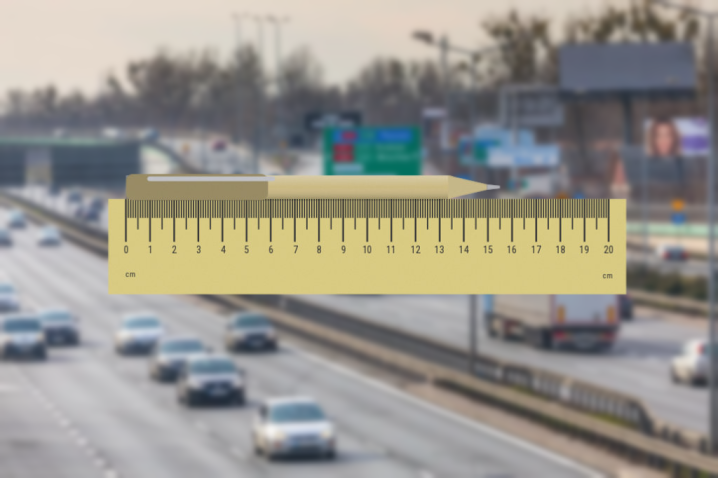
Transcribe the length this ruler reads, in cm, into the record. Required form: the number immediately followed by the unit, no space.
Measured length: 15.5cm
